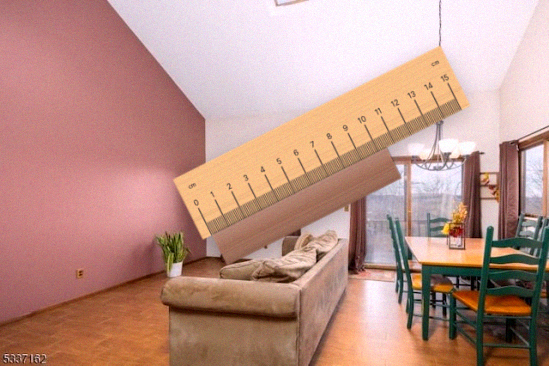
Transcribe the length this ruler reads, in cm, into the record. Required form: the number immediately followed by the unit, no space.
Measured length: 10.5cm
